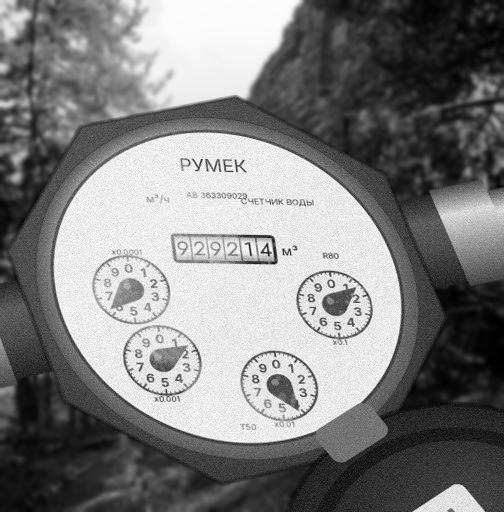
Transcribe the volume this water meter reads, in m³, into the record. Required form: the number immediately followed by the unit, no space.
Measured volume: 929214.1416m³
